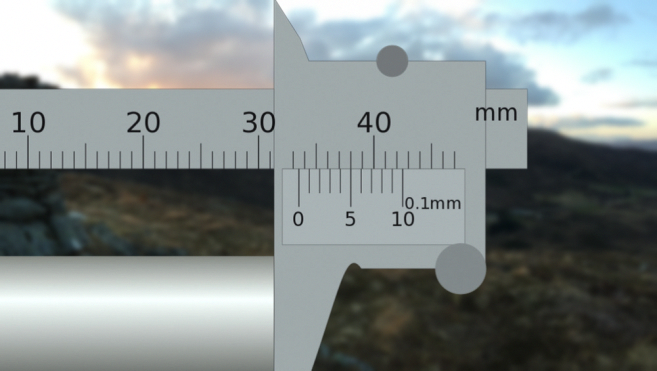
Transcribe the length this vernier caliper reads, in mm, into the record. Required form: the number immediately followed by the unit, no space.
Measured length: 33.5mm
